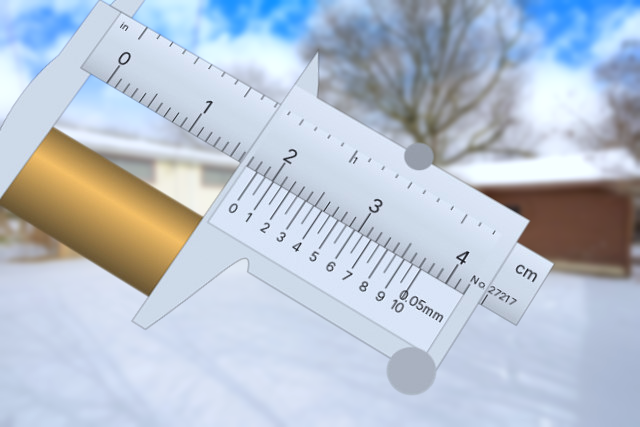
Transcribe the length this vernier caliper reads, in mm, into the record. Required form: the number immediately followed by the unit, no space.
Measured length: 18.2mm
